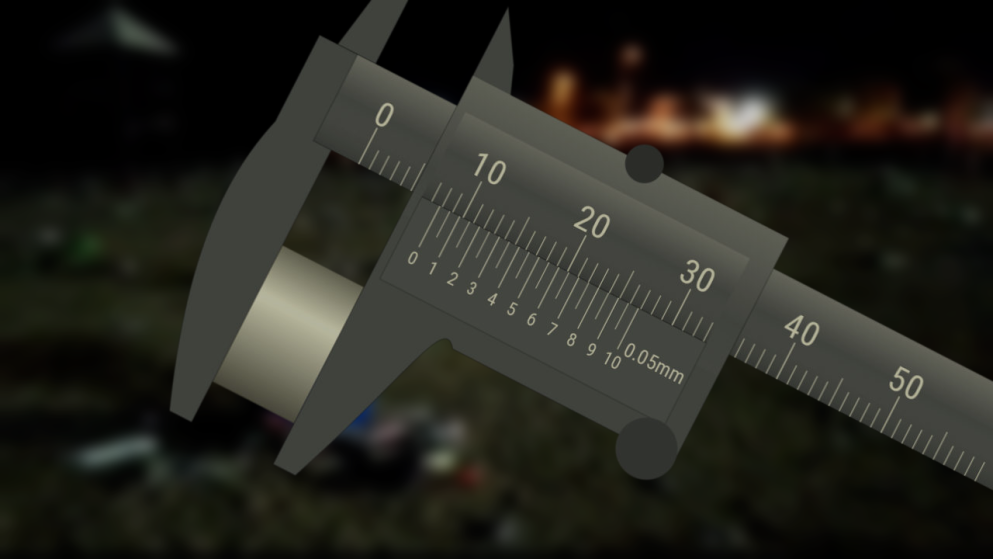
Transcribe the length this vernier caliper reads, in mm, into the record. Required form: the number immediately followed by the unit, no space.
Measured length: 7.8mm
